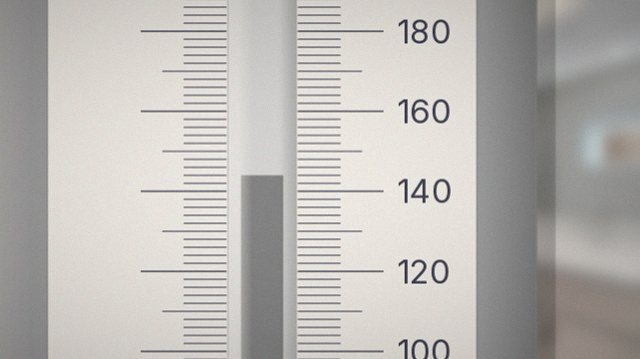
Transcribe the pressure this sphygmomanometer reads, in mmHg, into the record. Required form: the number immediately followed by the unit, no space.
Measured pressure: 144mmHg
